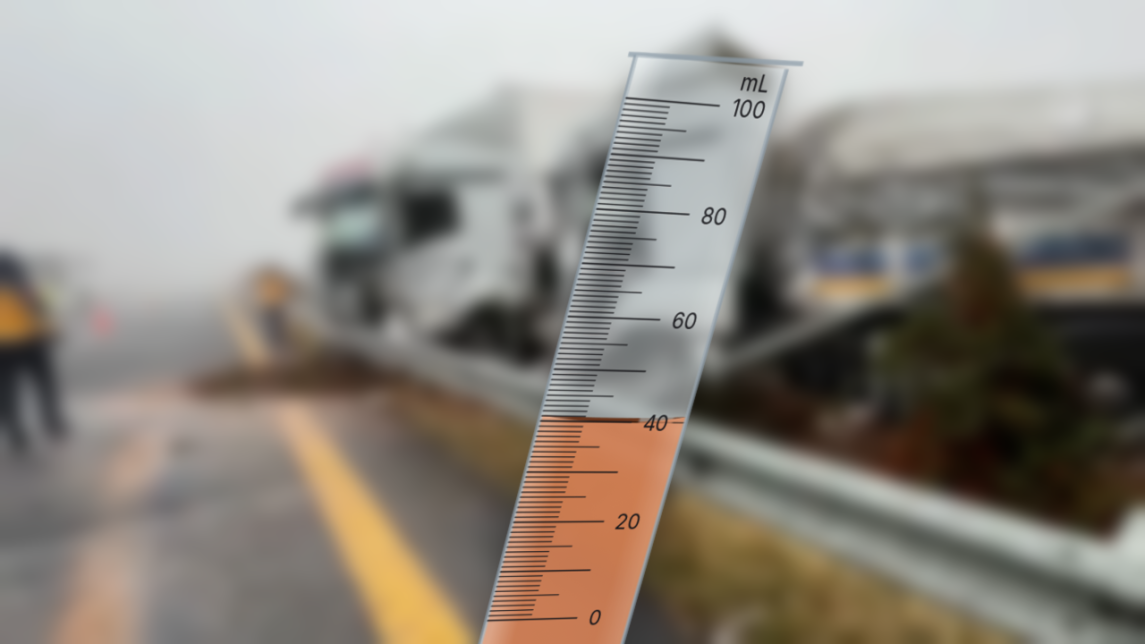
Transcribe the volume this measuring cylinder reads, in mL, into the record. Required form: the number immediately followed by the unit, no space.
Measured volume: 40mL
